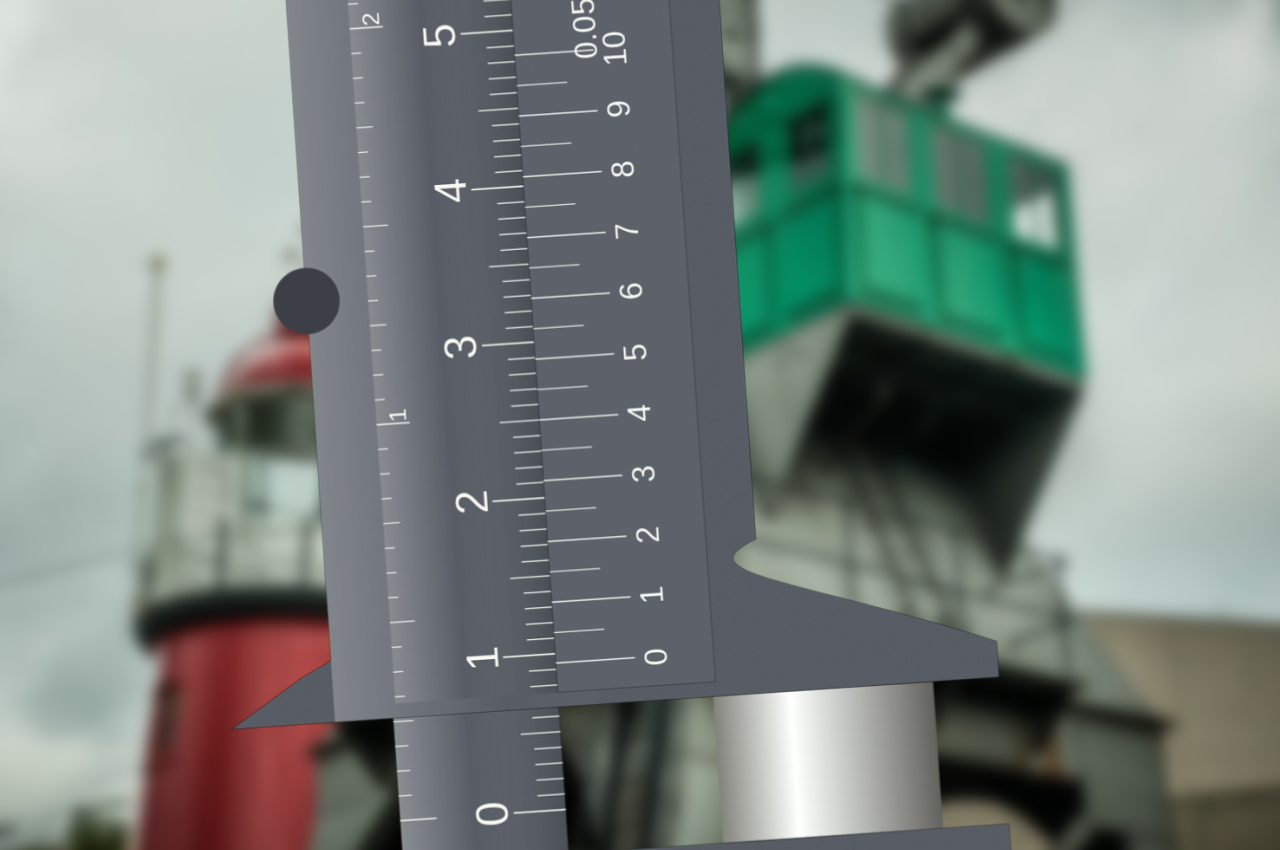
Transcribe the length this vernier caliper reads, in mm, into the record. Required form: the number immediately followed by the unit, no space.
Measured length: 9.4mm
